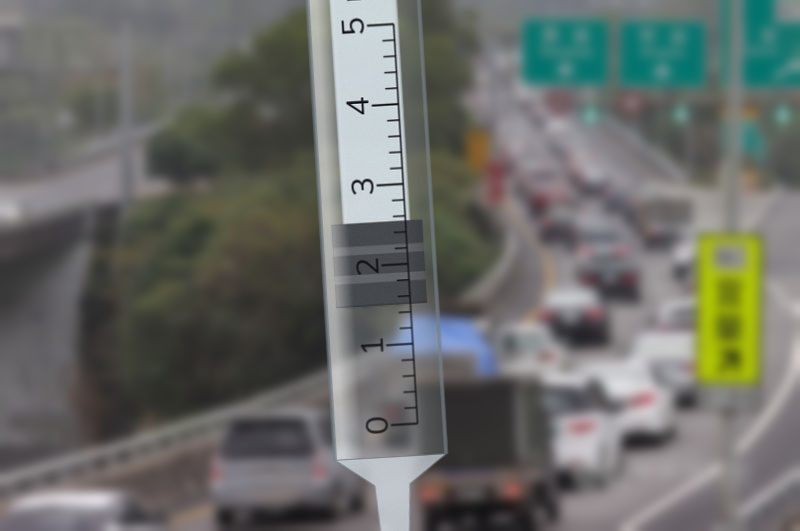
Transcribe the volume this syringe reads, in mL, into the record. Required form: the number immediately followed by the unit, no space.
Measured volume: 1.5mL
